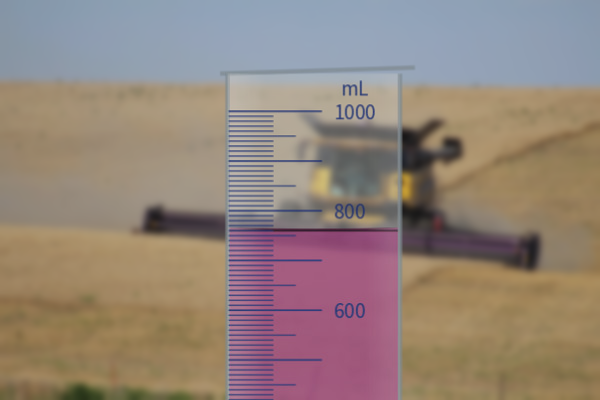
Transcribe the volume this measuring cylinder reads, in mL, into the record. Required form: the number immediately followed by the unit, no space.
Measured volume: 760mL
